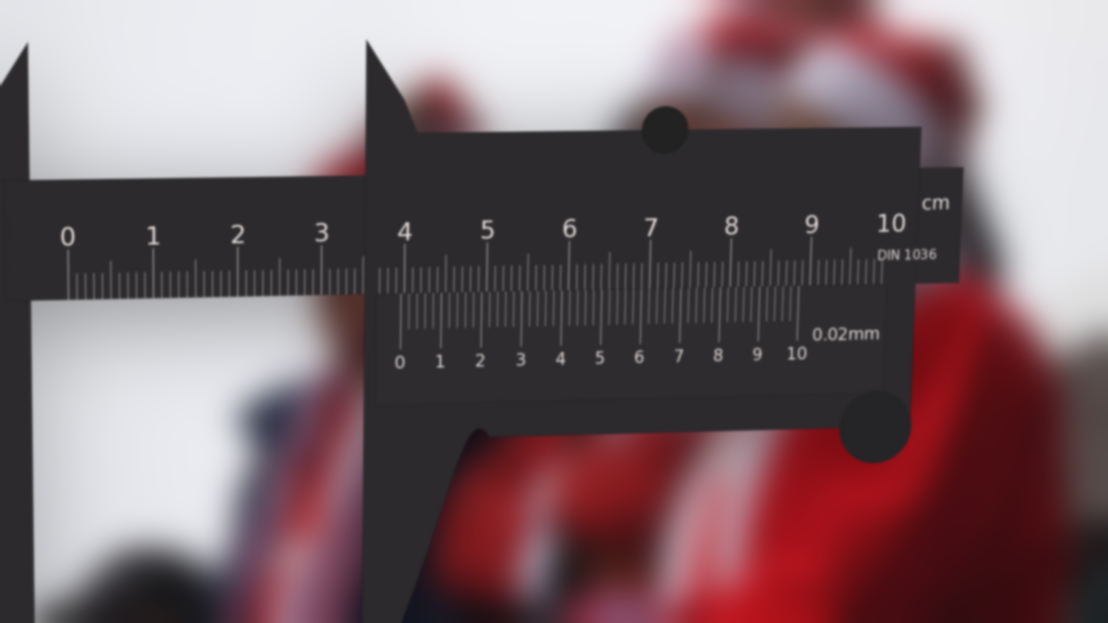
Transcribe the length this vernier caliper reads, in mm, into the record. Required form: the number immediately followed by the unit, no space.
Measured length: 39.6mm
